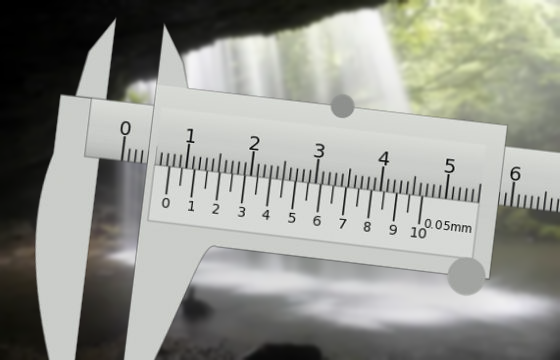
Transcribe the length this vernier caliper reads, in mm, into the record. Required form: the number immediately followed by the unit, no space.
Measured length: 7.4mm
